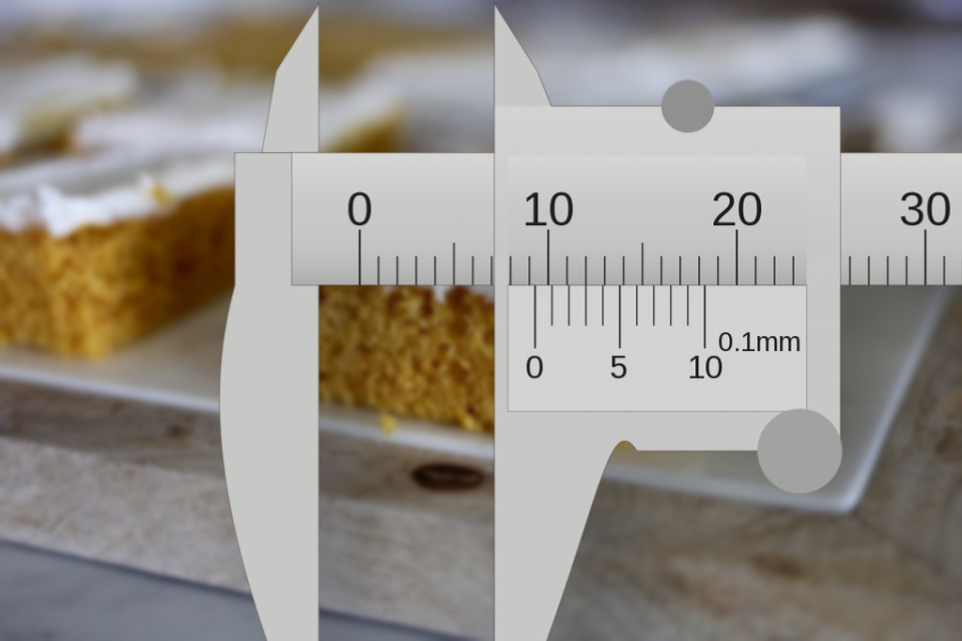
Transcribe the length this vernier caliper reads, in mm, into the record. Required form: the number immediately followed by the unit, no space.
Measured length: 9.3mm
